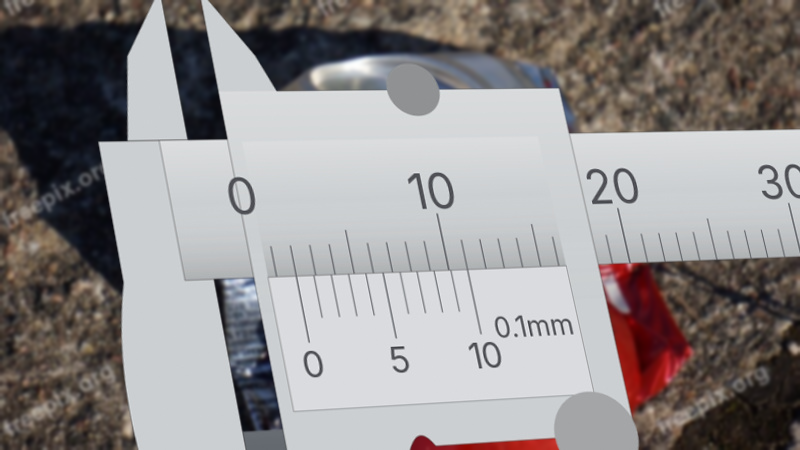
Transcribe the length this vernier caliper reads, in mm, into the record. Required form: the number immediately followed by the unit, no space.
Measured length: 2.0mm
